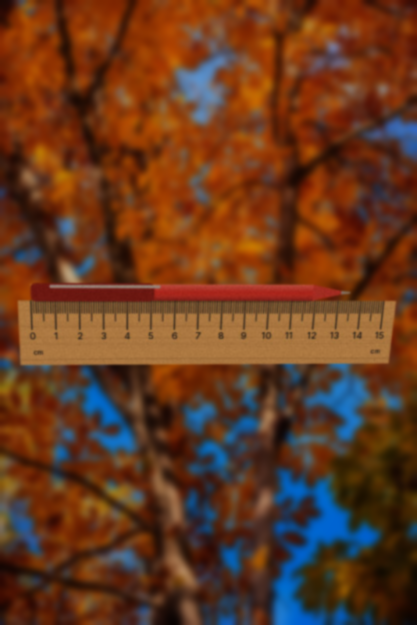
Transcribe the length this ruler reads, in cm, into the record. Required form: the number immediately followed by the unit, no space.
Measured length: 13.5cm
